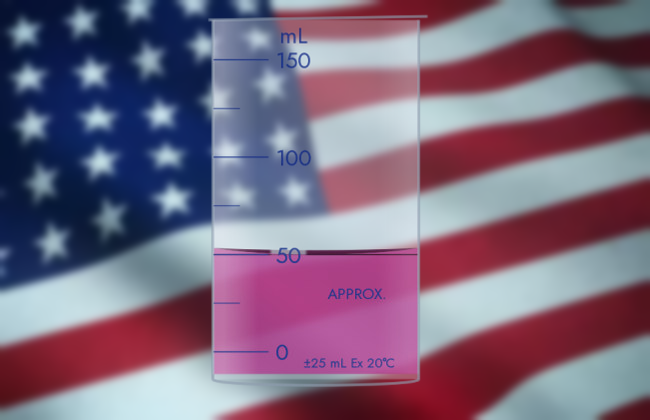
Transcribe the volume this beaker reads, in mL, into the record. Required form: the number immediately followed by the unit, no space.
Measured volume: 50mL
